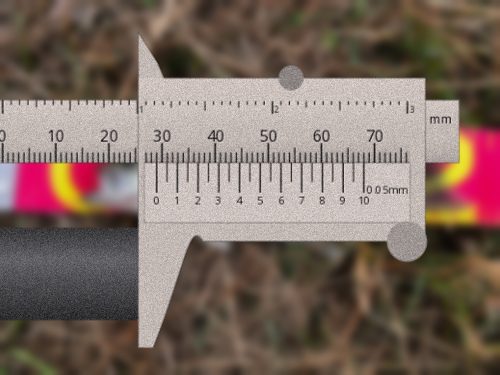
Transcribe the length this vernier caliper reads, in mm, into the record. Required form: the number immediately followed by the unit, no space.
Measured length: 29.0mm
